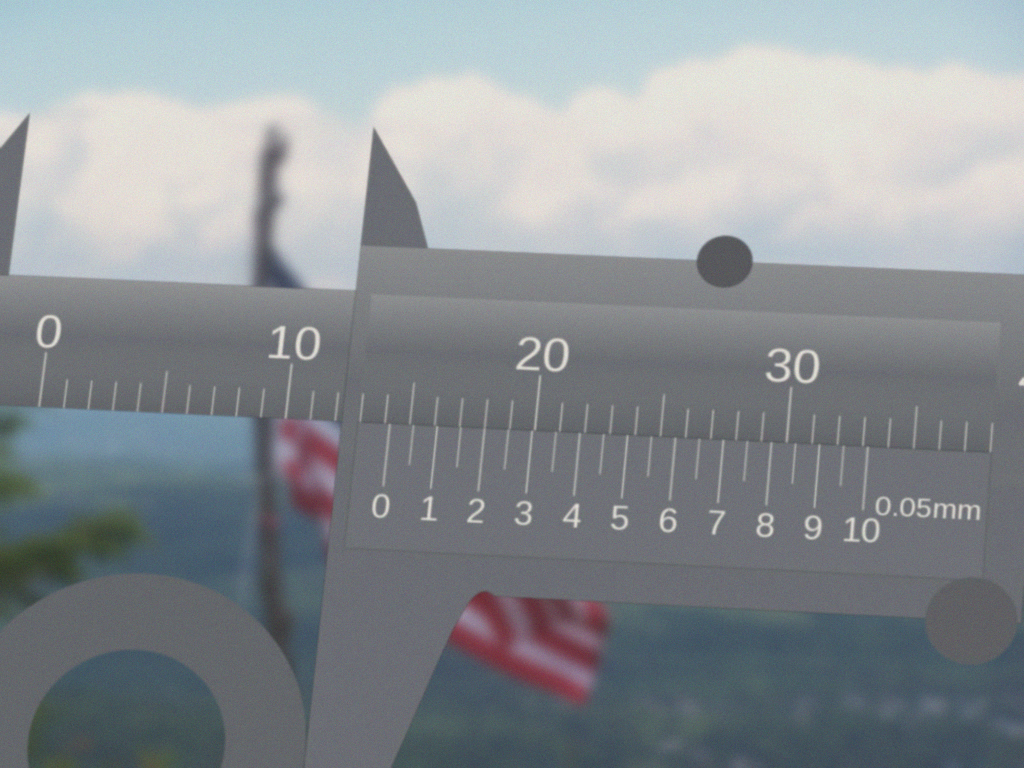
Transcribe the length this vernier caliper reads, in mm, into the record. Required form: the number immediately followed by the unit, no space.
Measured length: 14.2mm
